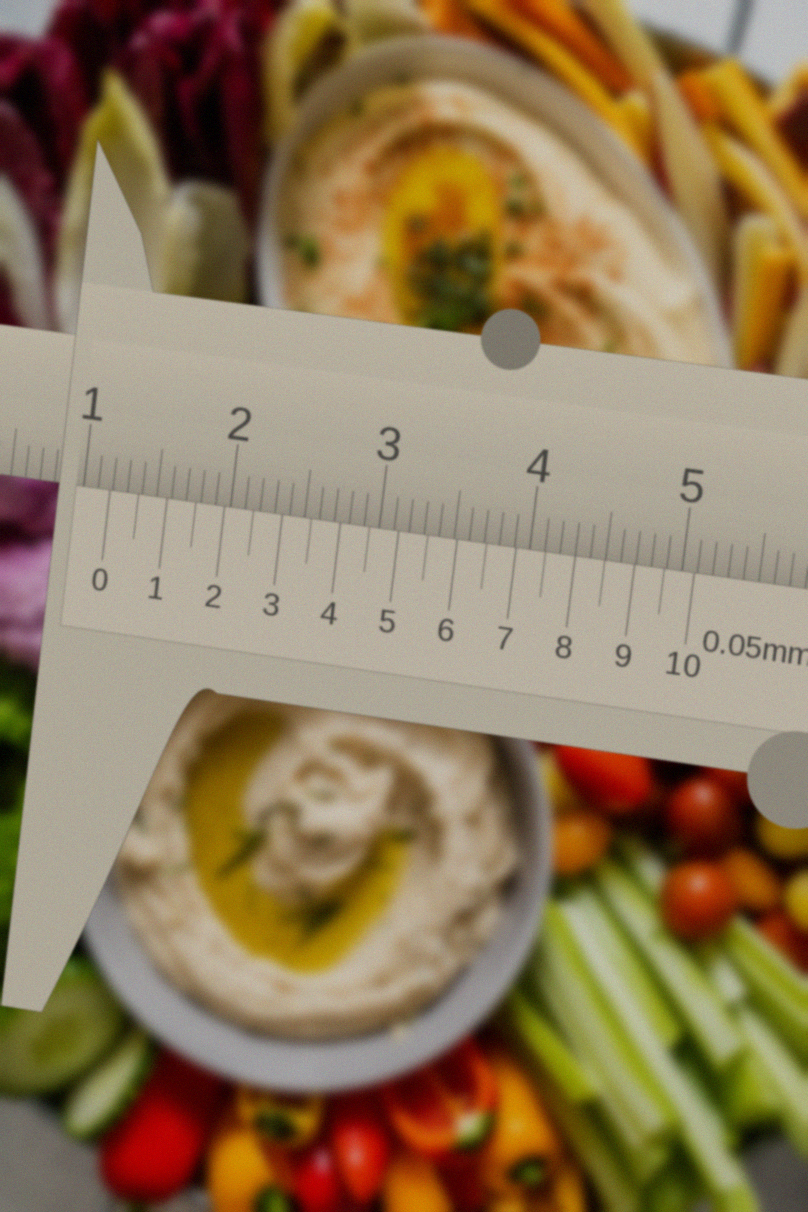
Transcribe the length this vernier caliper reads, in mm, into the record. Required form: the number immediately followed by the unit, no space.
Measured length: 11.8mm
